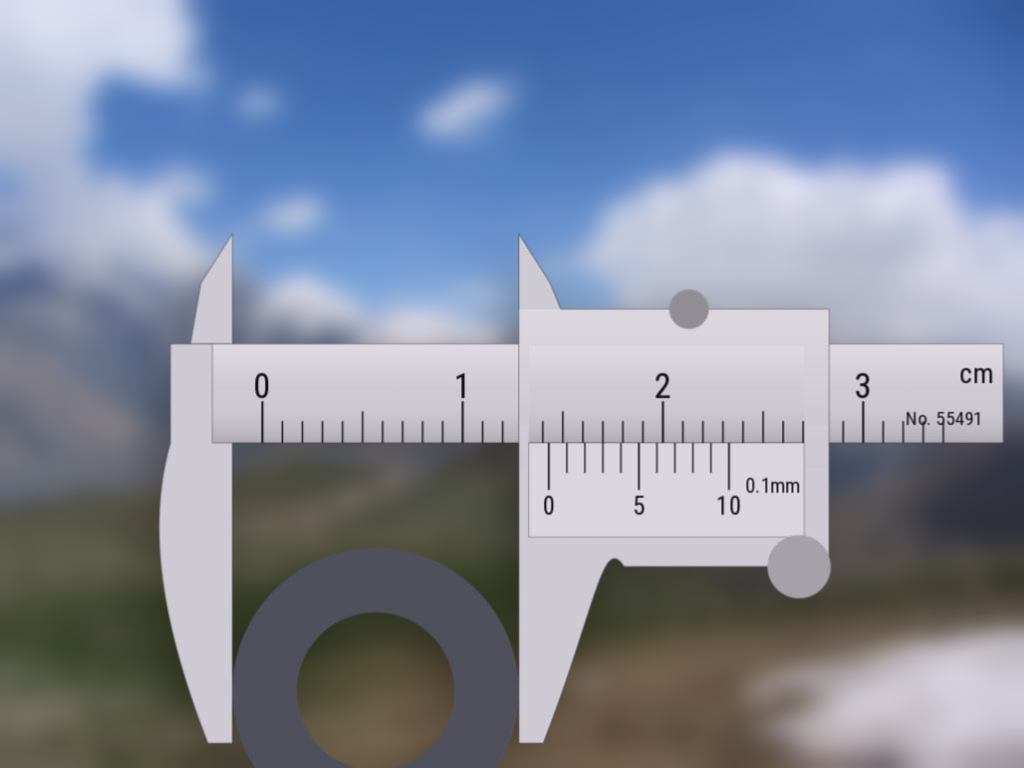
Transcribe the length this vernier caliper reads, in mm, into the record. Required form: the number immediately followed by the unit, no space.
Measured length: 14.3mm
